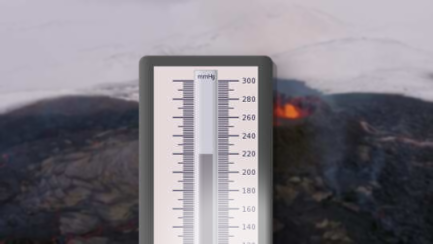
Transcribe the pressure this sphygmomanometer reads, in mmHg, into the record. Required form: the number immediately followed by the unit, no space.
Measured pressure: 220mmHg
